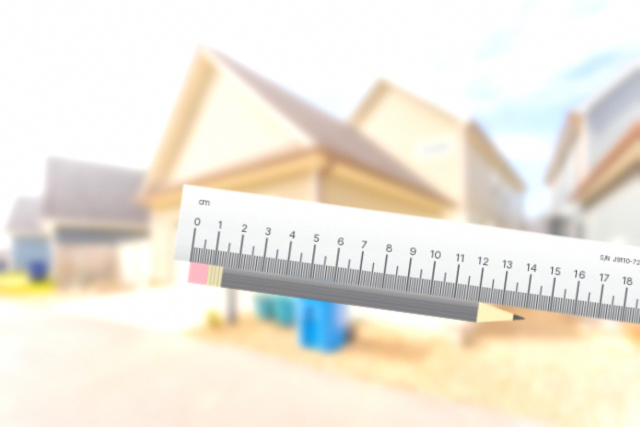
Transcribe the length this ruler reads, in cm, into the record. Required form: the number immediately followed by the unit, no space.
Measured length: 14cm
